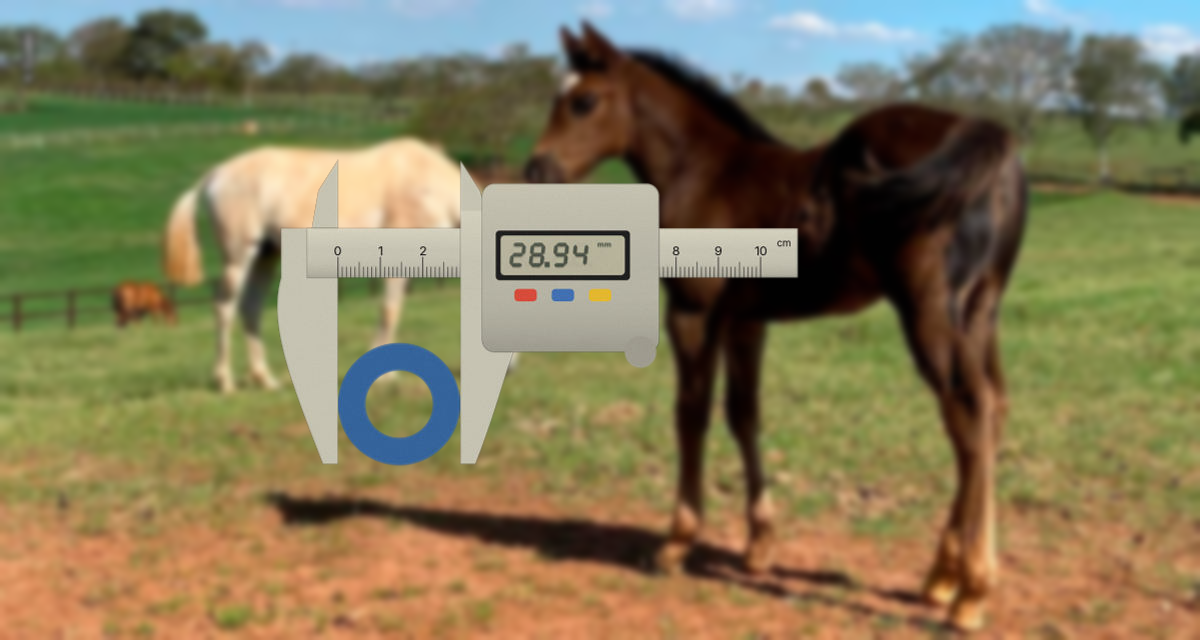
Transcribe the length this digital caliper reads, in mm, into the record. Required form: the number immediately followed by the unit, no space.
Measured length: 28.94mm
